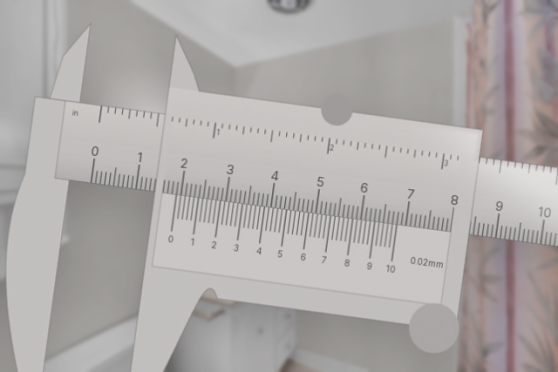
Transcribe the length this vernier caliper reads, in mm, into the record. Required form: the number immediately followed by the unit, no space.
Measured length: 19.0mm
